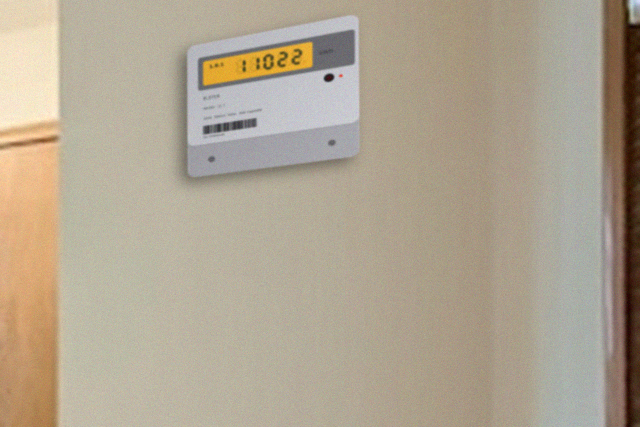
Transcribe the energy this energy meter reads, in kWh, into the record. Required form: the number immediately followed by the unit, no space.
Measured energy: 11022kWh
